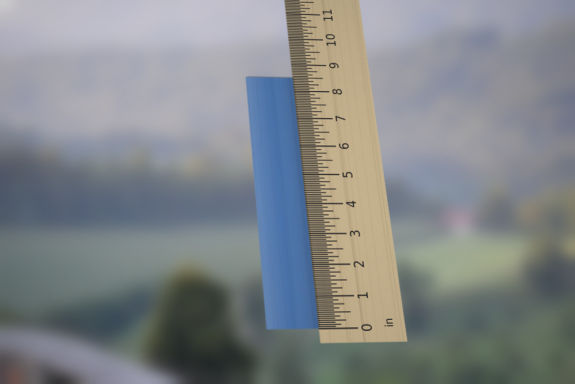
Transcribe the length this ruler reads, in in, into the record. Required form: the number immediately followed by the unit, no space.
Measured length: 8.5in
